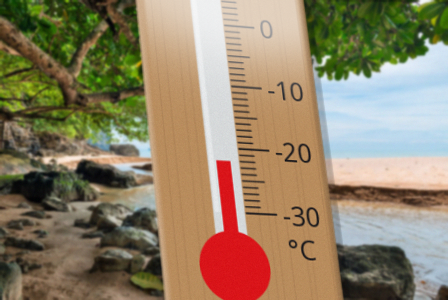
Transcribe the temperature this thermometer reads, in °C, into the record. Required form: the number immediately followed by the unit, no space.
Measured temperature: -22°C
